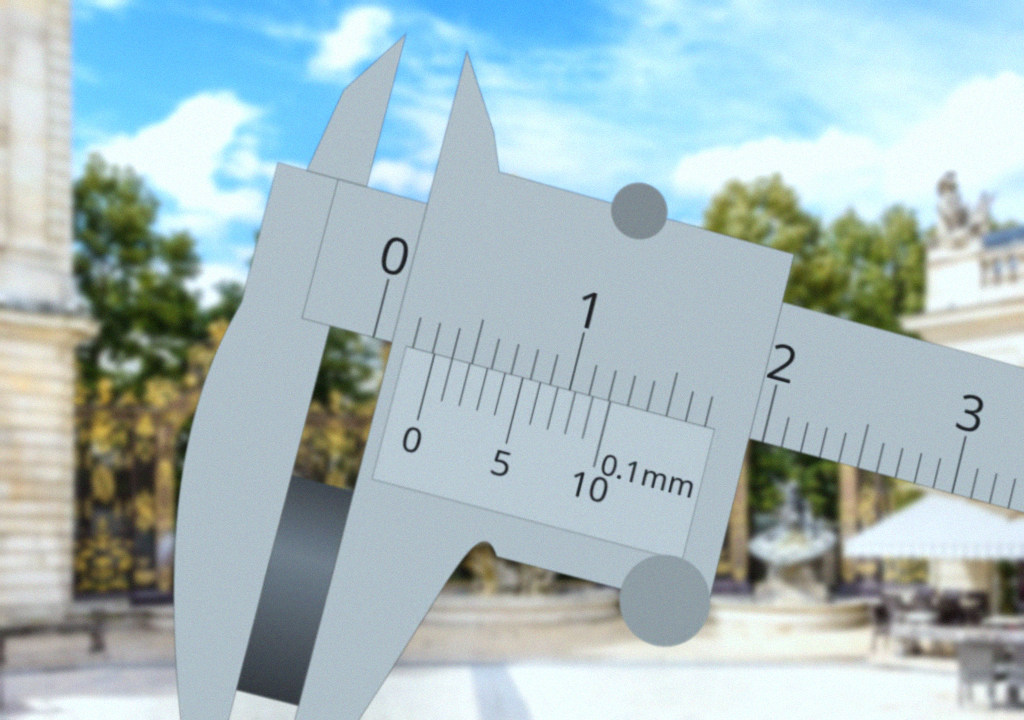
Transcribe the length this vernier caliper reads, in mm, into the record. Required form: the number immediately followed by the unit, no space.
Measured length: 3.1mm
